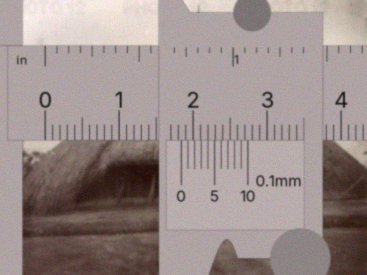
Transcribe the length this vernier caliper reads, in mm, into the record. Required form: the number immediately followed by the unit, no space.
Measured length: 18.4mm
